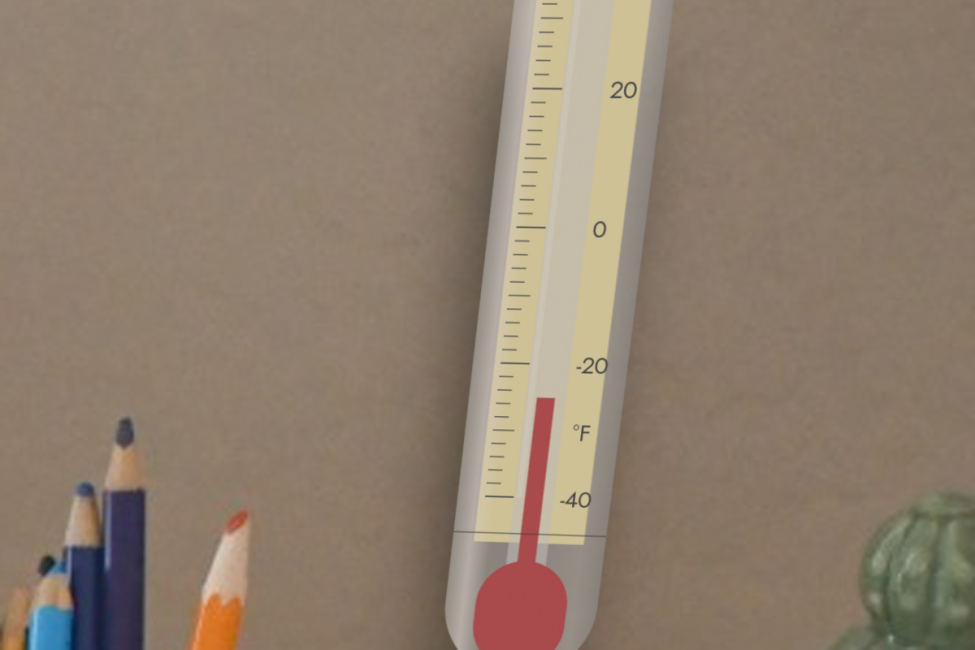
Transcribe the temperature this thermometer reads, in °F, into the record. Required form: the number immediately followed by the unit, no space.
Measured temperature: -25°F
